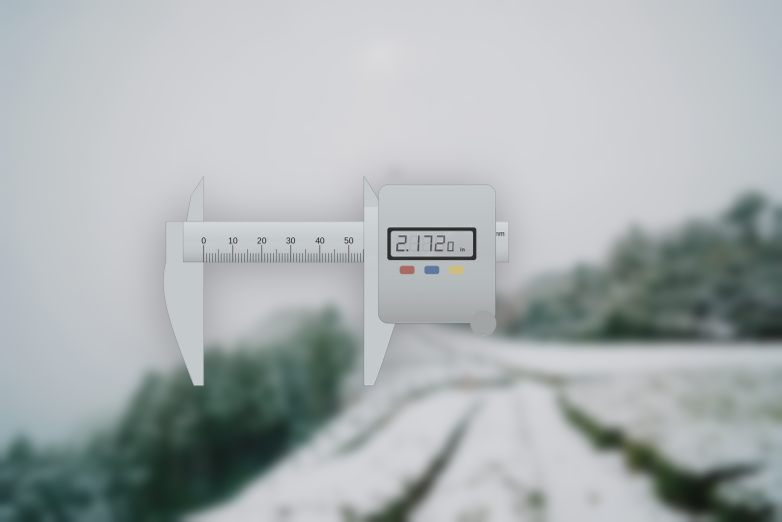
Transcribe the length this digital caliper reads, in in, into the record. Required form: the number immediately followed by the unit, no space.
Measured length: 2.1720in
